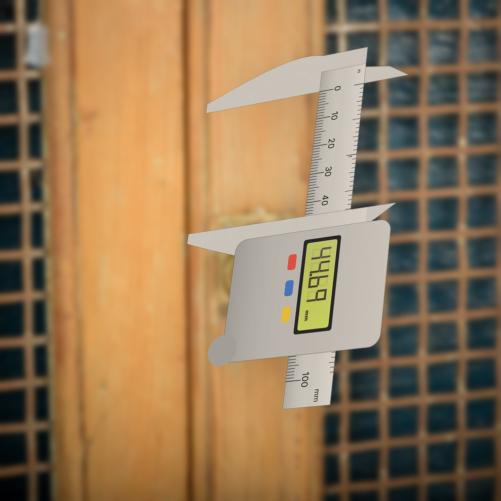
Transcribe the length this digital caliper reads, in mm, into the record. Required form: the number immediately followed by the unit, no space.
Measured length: 44.69mm
